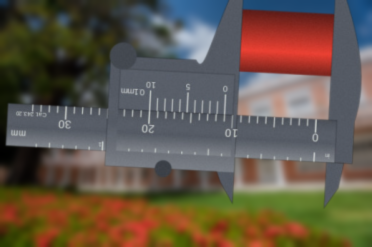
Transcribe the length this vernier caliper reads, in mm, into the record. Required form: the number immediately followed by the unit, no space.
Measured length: 11.0mm
